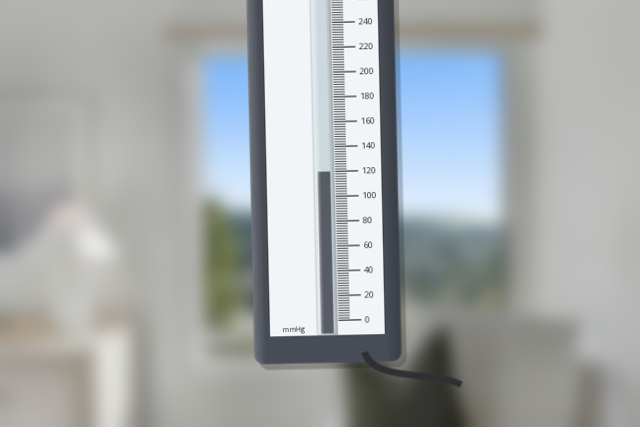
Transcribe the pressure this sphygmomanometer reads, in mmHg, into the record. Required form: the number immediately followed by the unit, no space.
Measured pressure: 120mmHg
